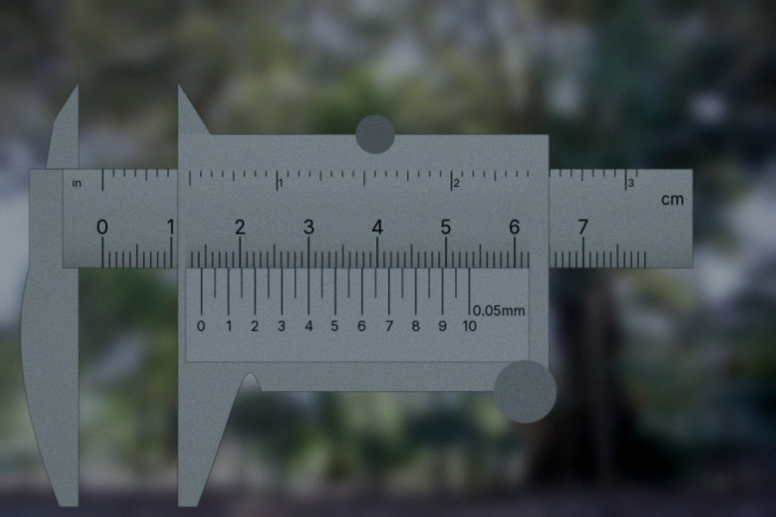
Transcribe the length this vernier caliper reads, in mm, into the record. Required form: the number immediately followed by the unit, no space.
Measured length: 14.4mm
